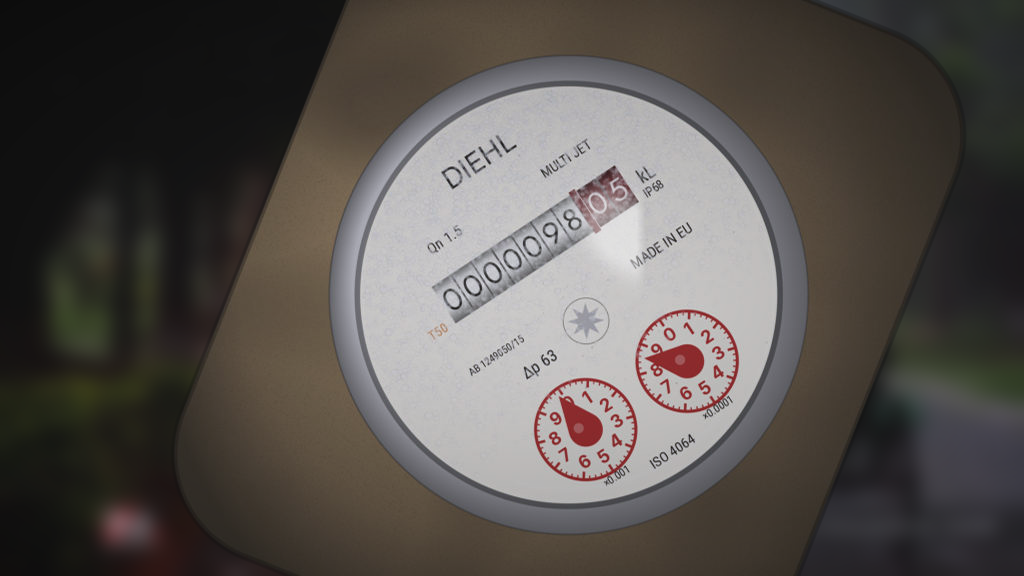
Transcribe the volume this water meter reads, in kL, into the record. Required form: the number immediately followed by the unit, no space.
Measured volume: 98.0498kL
